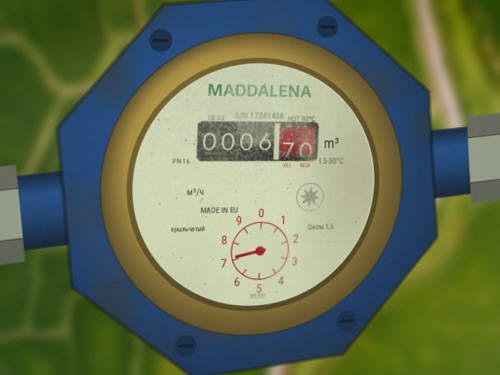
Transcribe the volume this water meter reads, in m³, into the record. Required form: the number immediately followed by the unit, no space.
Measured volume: 6.697m³
